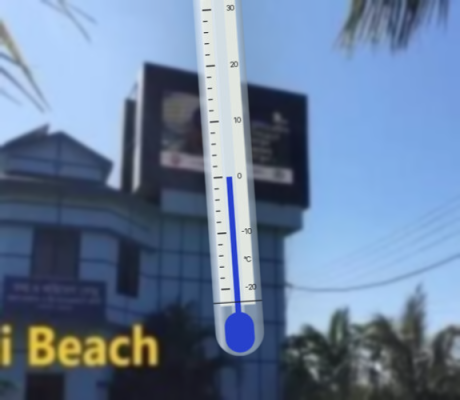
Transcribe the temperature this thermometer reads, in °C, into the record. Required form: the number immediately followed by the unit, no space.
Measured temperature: 0°C
